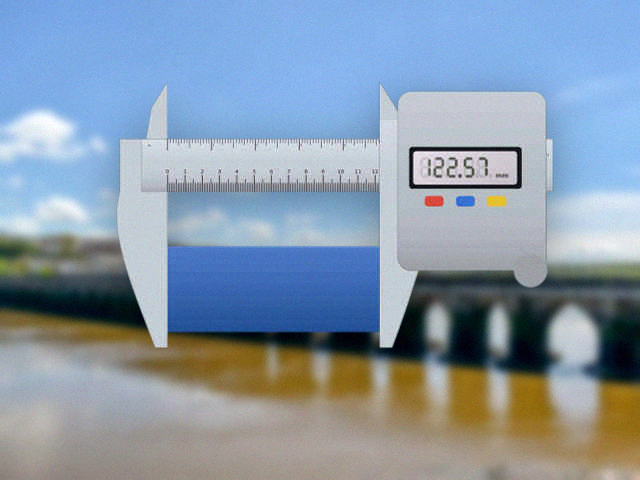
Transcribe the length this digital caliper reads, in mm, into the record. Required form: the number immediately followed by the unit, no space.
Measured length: 122.57mm
